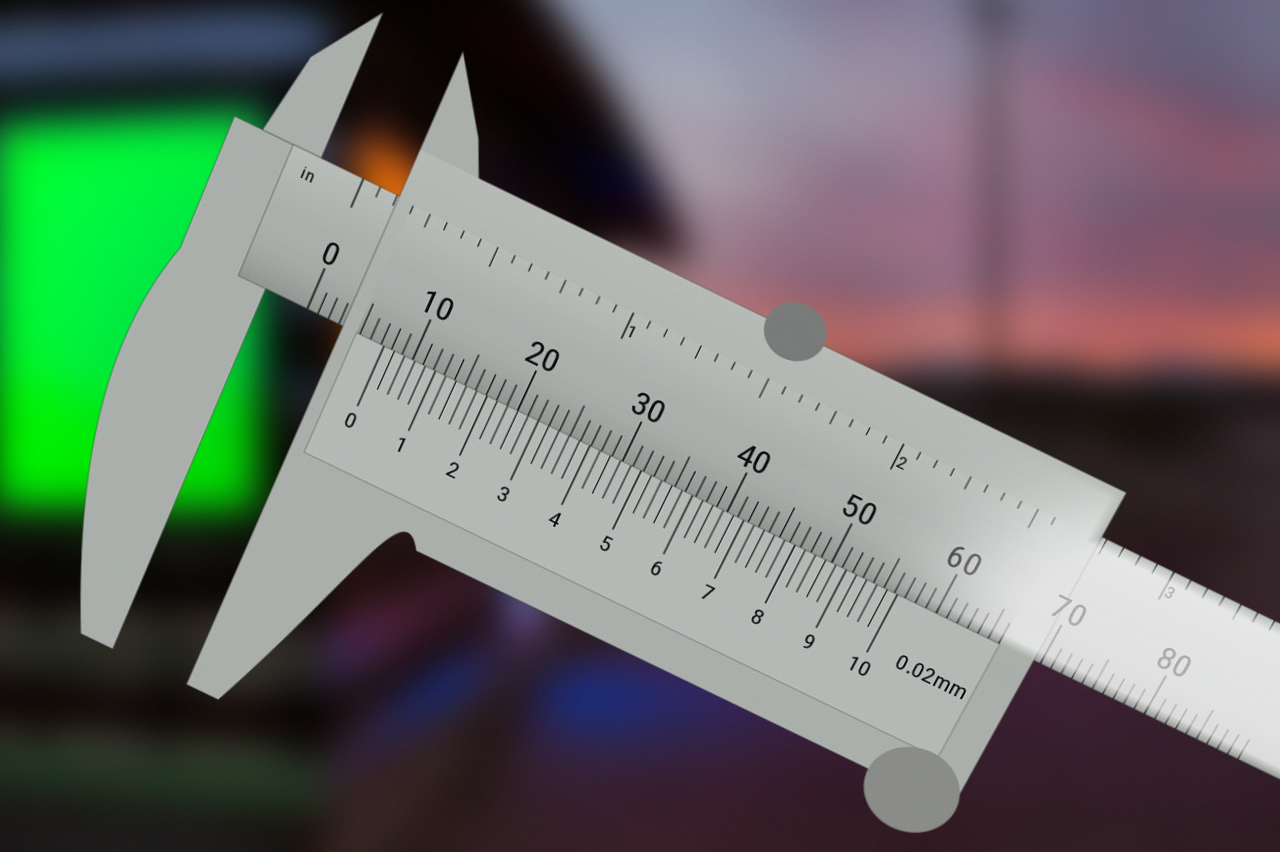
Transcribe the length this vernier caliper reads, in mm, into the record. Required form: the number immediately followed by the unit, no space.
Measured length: 7.3mm
